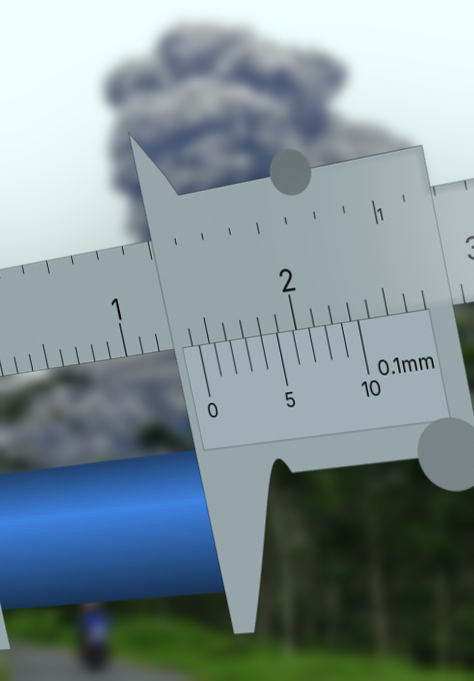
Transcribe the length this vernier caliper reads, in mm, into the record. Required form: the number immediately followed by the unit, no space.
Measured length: 14.4mm
